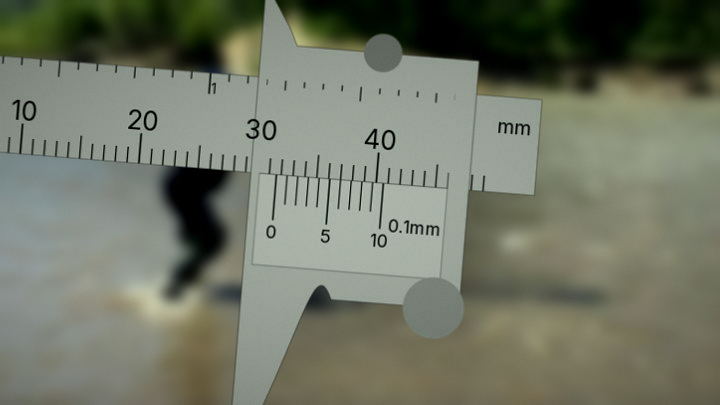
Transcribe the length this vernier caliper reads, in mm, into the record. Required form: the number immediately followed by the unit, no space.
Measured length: 31.6mm
